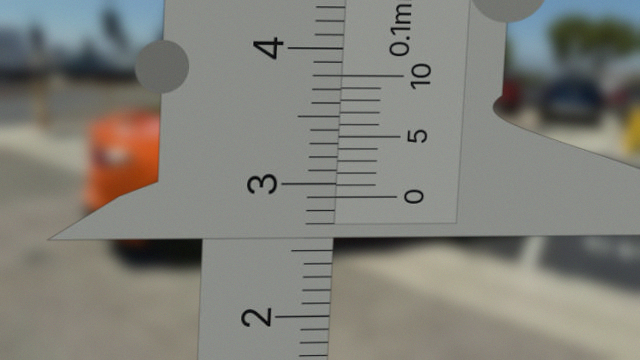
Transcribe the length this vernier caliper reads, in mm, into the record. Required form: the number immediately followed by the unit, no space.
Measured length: 29.0mm
